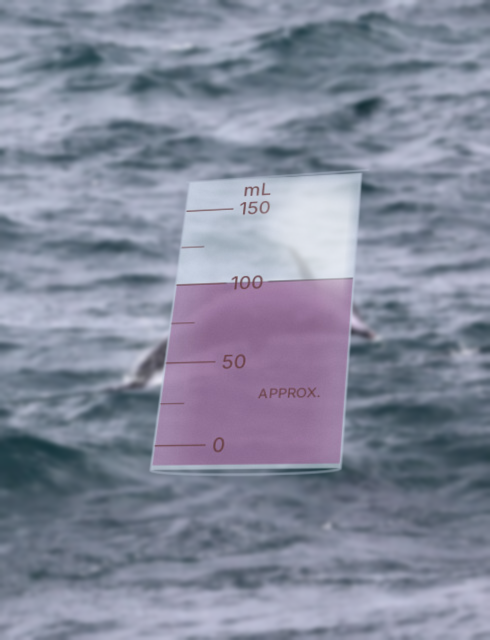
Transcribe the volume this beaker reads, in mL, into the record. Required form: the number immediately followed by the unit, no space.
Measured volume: 100mL
